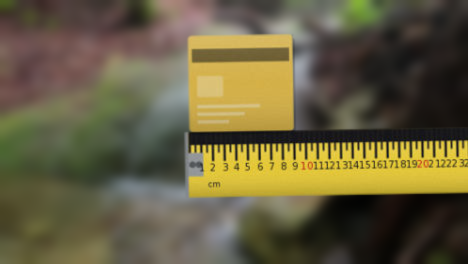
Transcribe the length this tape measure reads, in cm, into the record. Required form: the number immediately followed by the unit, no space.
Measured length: 9cm
